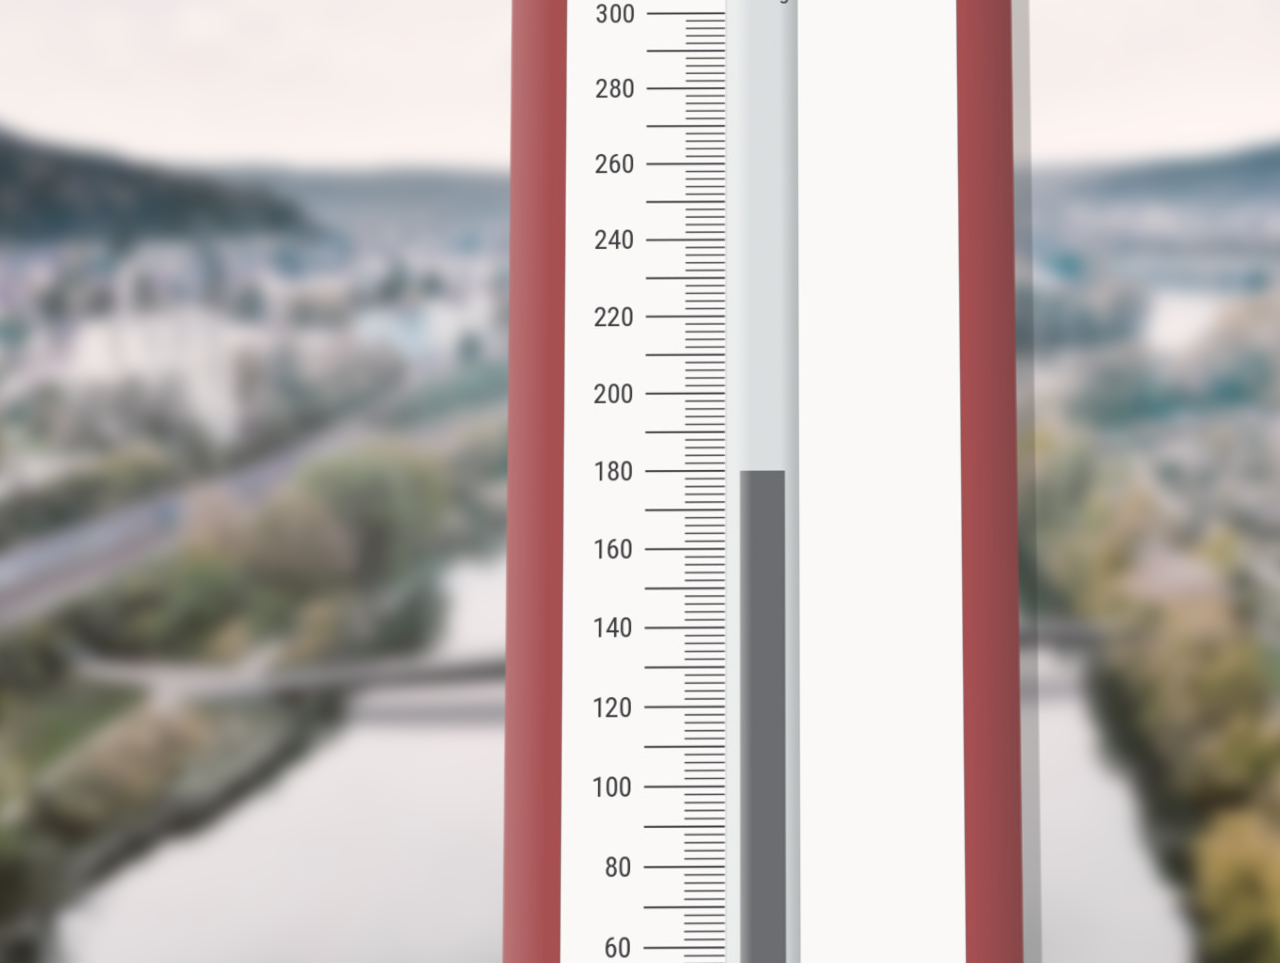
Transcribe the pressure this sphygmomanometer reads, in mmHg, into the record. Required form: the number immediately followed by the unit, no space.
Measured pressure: 180mmHg
